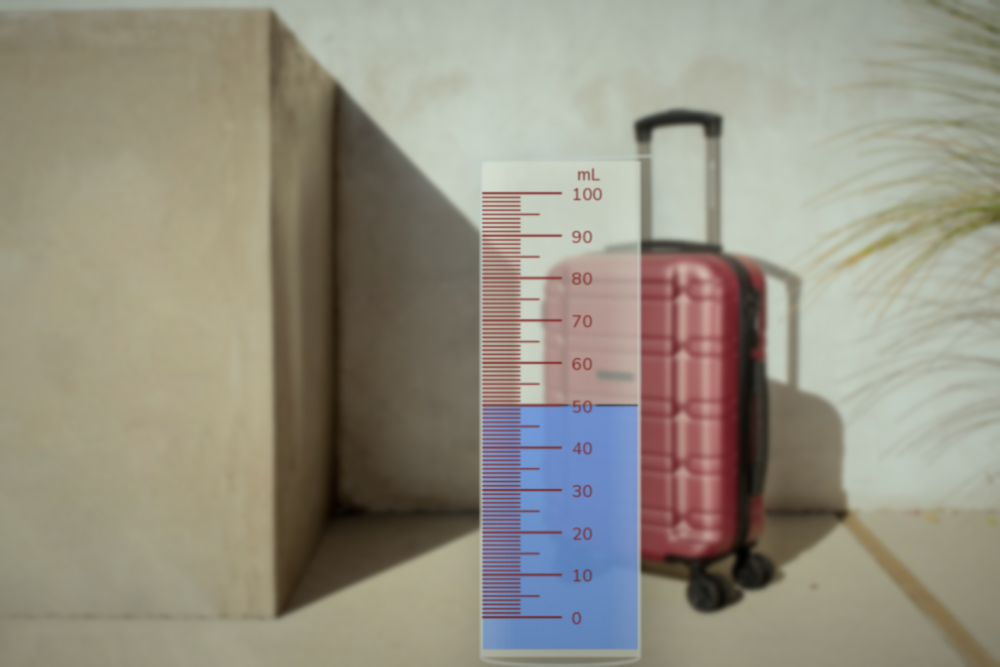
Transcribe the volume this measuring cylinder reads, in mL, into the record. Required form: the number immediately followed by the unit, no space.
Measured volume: 50mL
